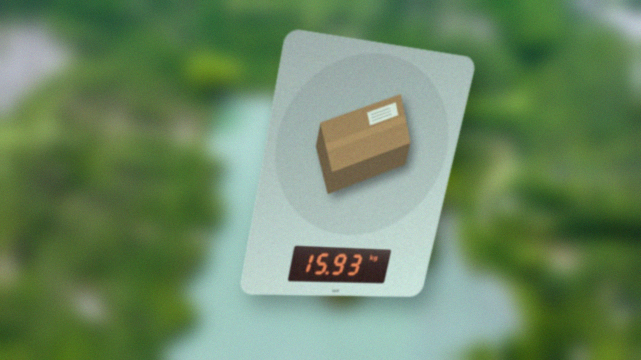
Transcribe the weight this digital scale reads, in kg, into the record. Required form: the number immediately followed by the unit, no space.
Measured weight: 15.93kg
